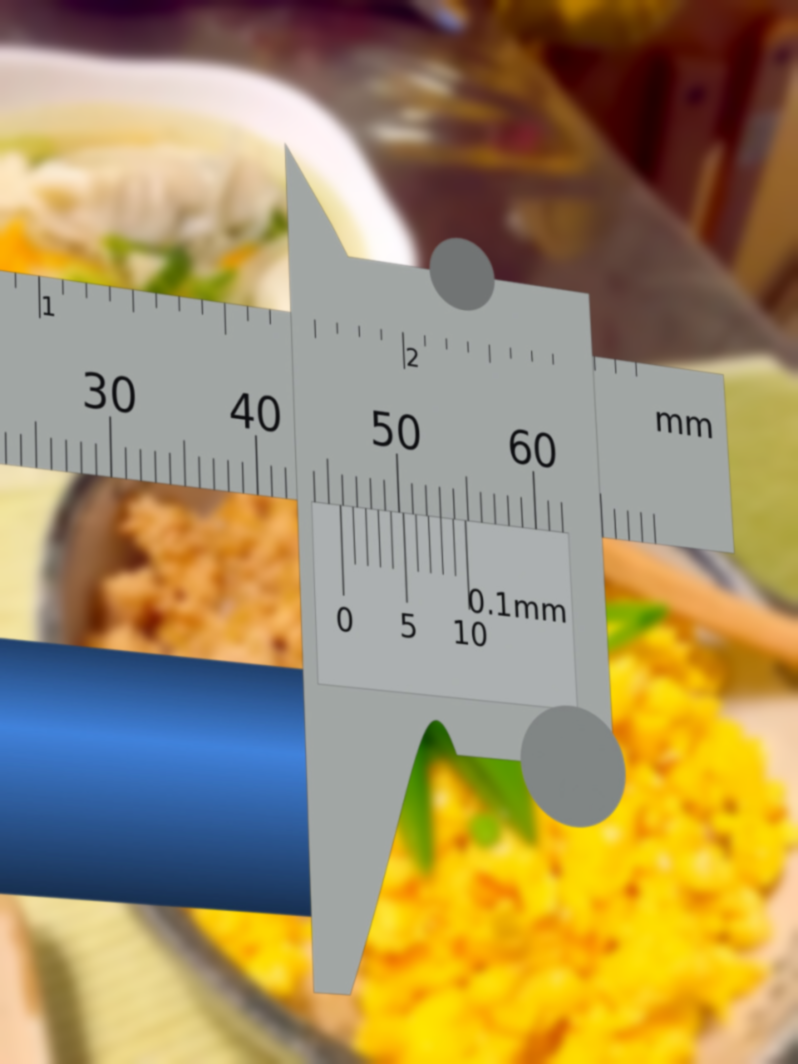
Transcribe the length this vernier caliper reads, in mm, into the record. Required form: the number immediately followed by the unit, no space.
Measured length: 45.8mm
